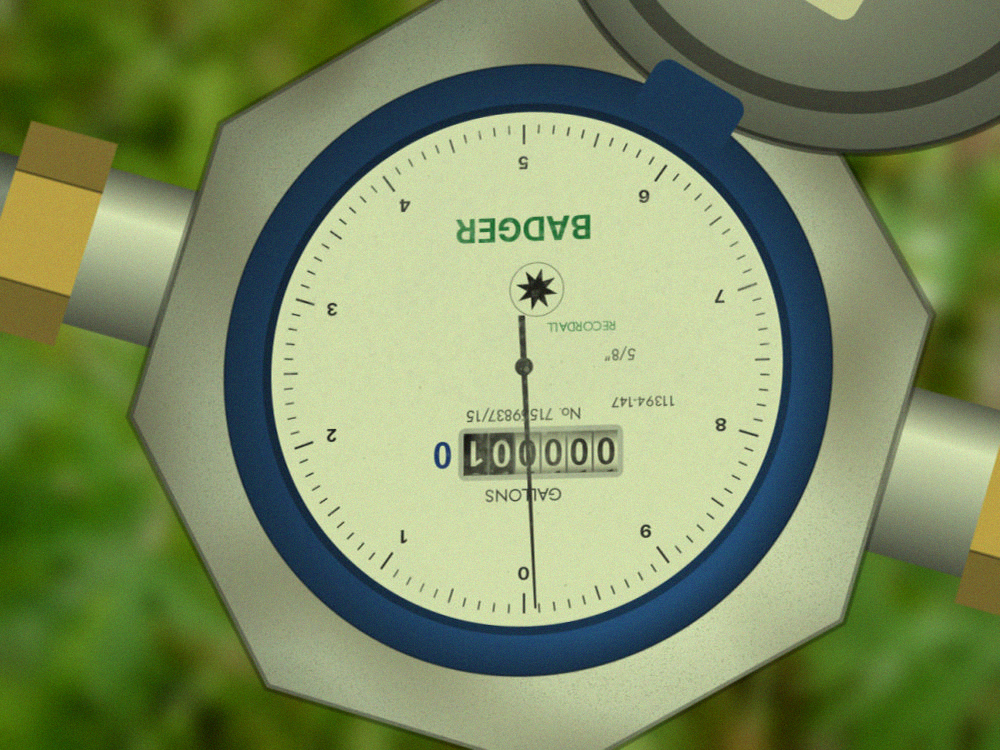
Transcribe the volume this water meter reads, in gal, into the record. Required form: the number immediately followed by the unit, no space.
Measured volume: 9.9gal
